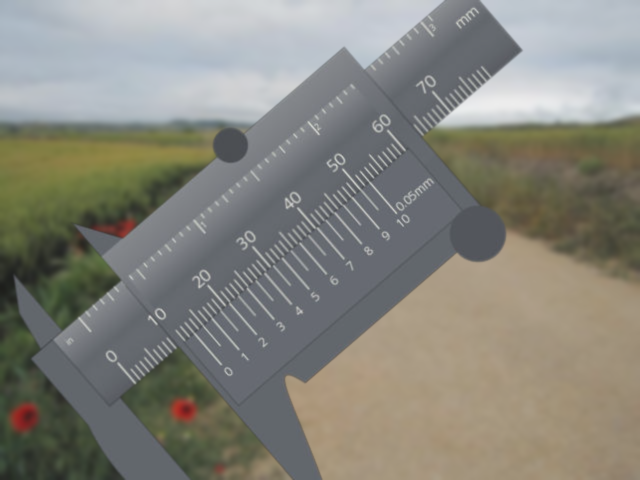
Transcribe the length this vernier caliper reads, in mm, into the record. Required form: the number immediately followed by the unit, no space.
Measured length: 13.0mm
